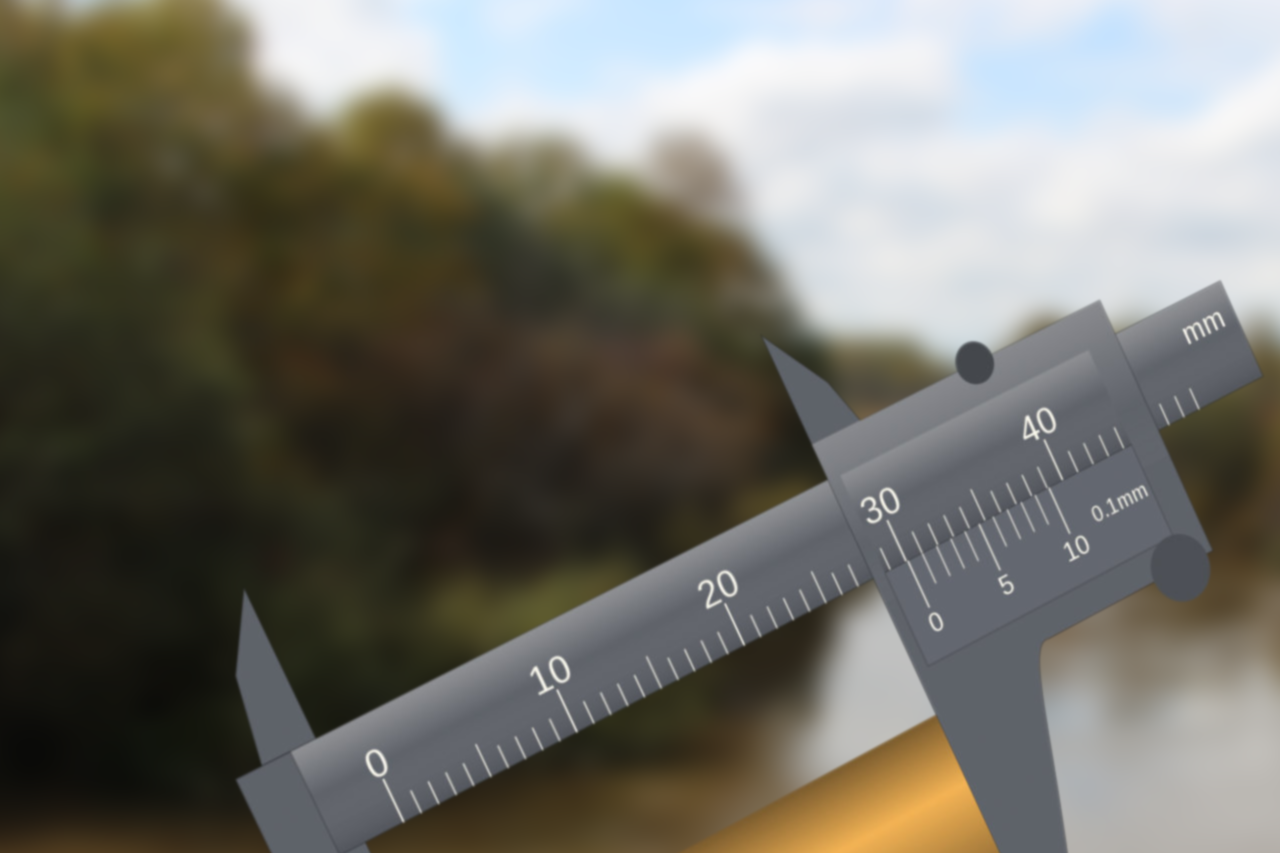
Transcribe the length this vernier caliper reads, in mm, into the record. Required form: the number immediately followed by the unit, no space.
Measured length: 30.1mm
